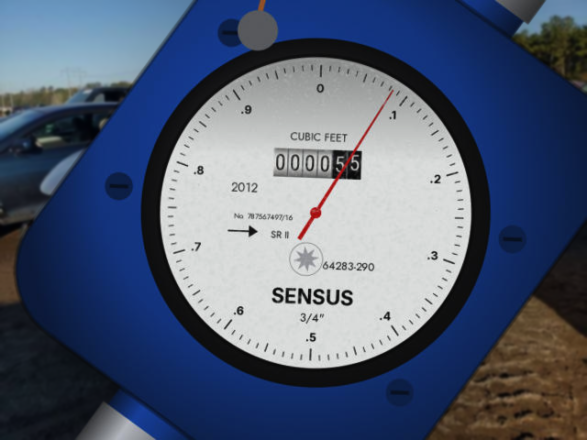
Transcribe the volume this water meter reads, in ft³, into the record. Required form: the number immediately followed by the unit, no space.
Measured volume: 55.08ft³
